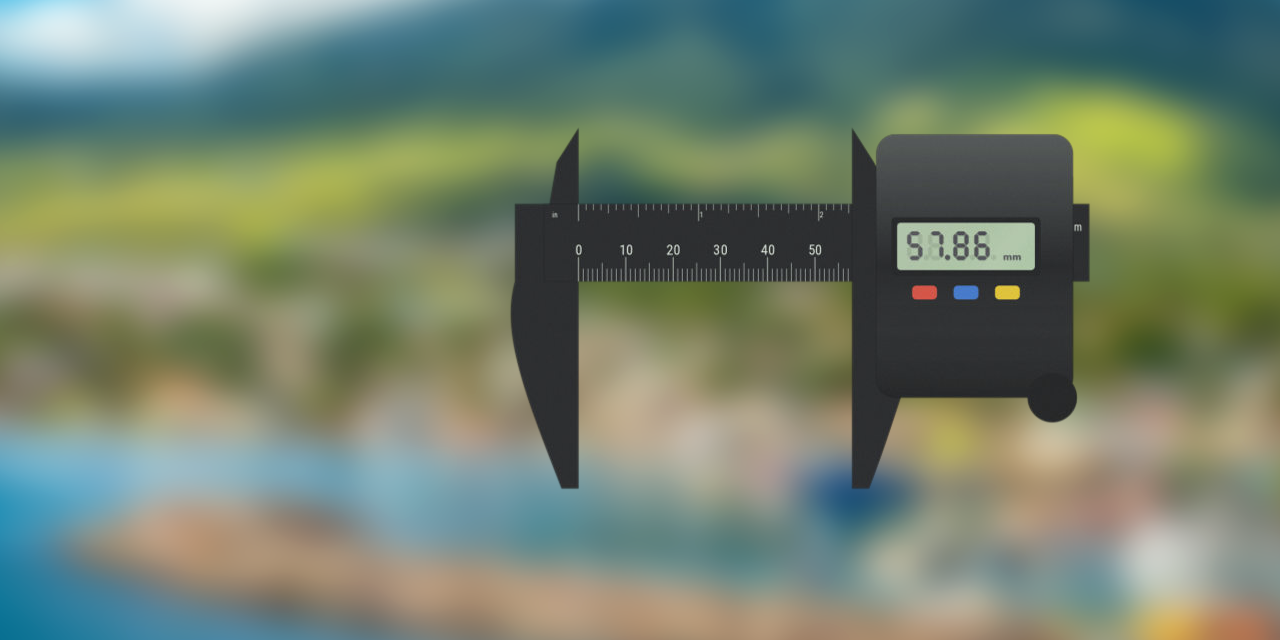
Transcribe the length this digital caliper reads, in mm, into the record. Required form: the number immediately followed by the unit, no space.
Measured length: 57.86mm
